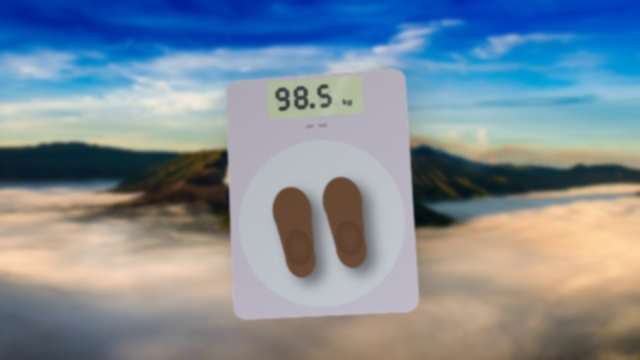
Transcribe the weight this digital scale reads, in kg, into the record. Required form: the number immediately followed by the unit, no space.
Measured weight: 98.5kg
